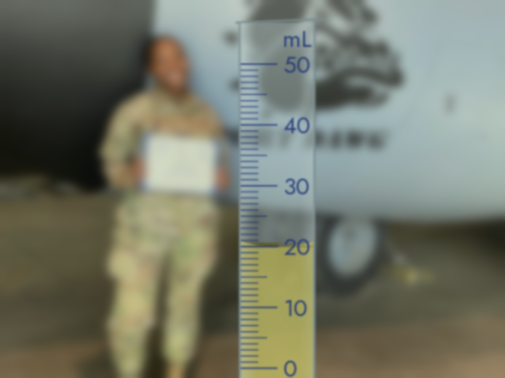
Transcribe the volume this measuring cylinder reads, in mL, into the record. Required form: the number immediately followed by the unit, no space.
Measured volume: 20mL
